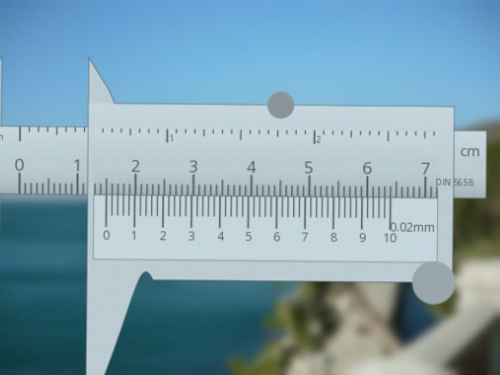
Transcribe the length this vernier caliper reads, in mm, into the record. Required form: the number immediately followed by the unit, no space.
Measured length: 15.0mm
